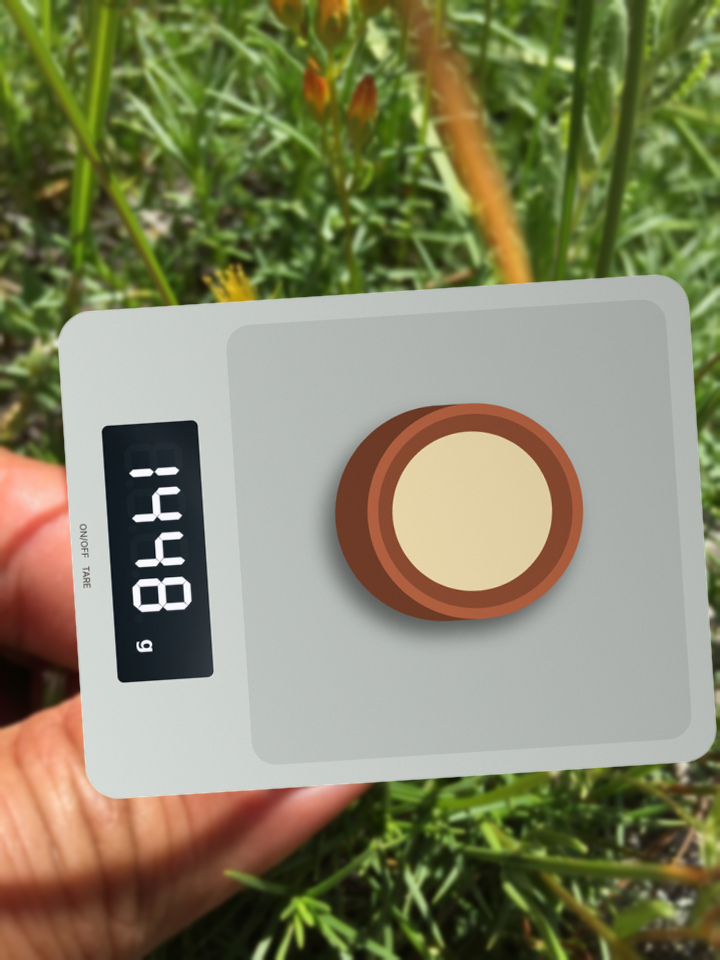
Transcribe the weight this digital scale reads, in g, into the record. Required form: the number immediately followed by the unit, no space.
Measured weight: 1448g
